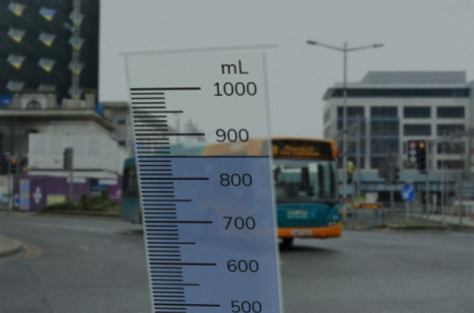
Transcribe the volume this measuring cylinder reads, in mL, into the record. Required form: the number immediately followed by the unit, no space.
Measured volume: 850mL
